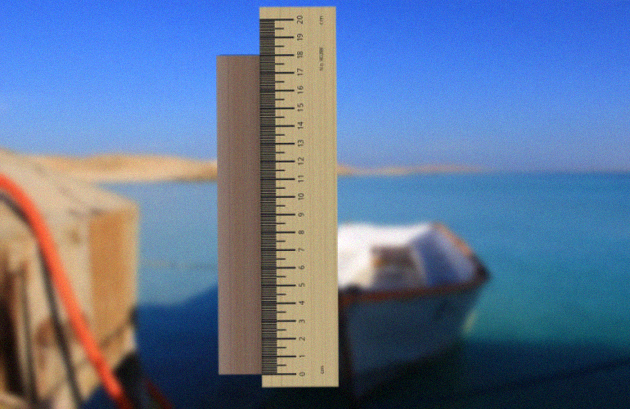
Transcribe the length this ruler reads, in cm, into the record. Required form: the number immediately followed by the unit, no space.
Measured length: 18cm
